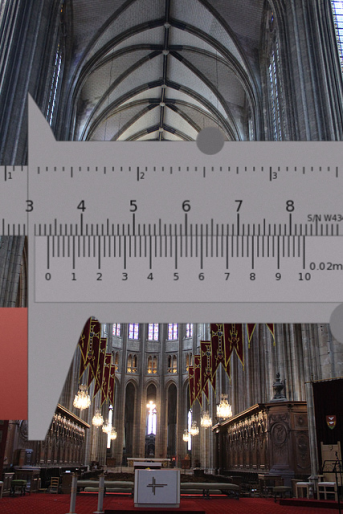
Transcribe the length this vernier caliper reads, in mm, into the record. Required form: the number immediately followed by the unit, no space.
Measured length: 33.6mm
